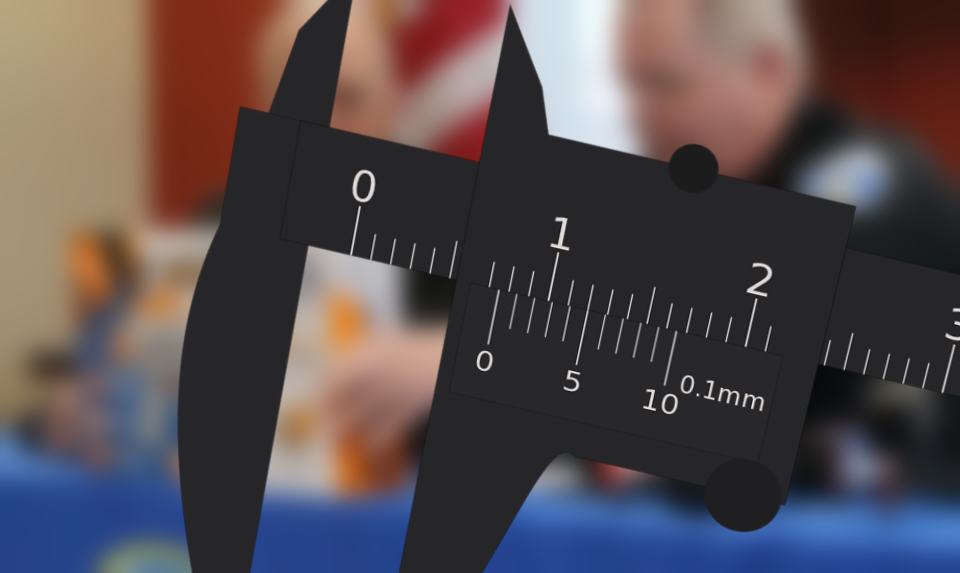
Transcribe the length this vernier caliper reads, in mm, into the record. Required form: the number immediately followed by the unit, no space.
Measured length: 7.5mm
